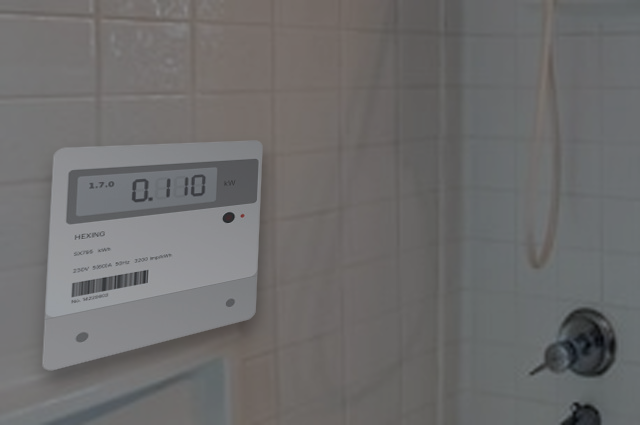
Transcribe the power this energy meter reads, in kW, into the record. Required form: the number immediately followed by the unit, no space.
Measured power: 0.110kW
